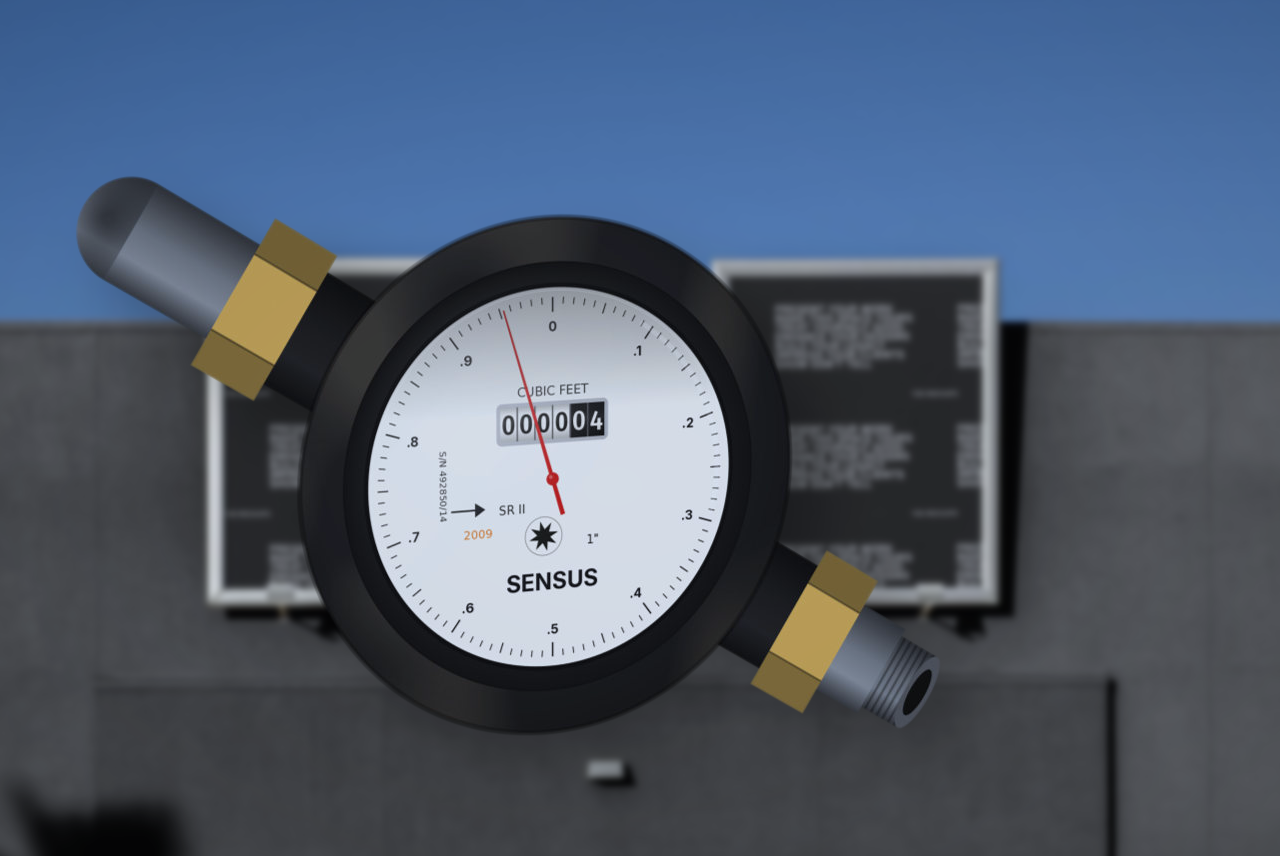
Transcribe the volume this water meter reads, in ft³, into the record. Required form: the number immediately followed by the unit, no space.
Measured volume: 3.95ft³
